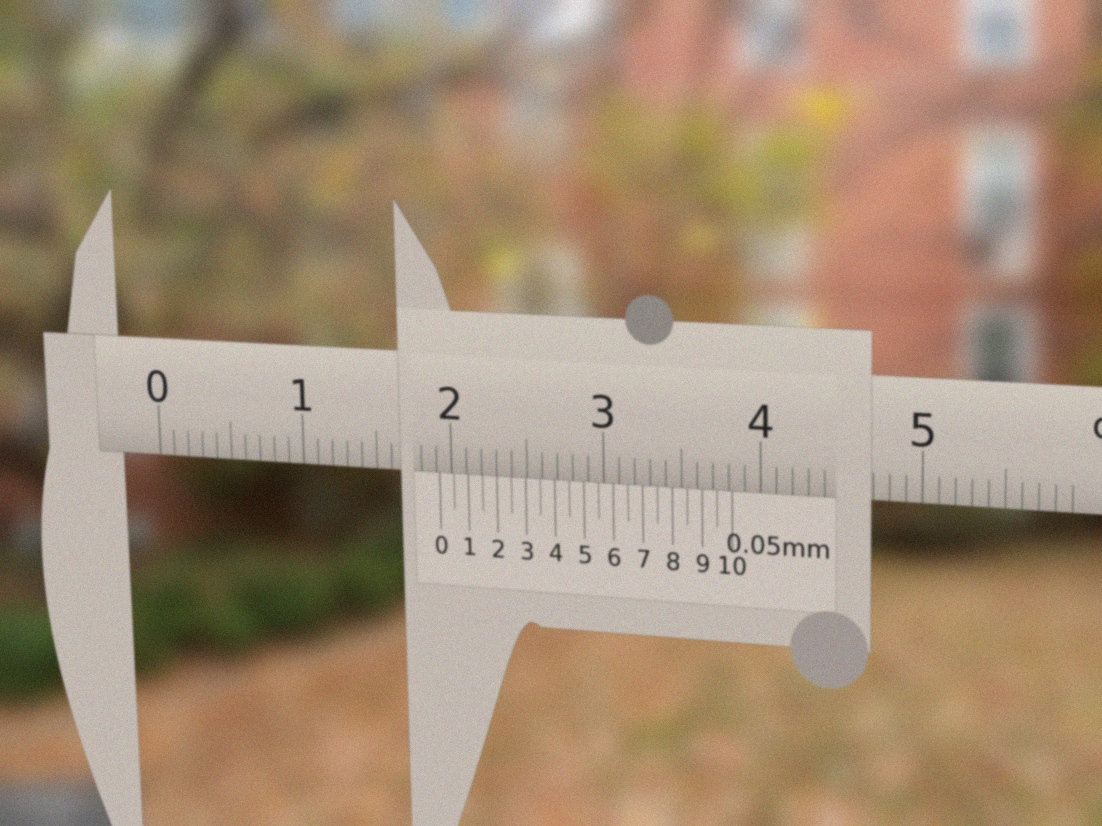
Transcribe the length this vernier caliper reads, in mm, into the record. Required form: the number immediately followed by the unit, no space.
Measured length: 19.2mm
